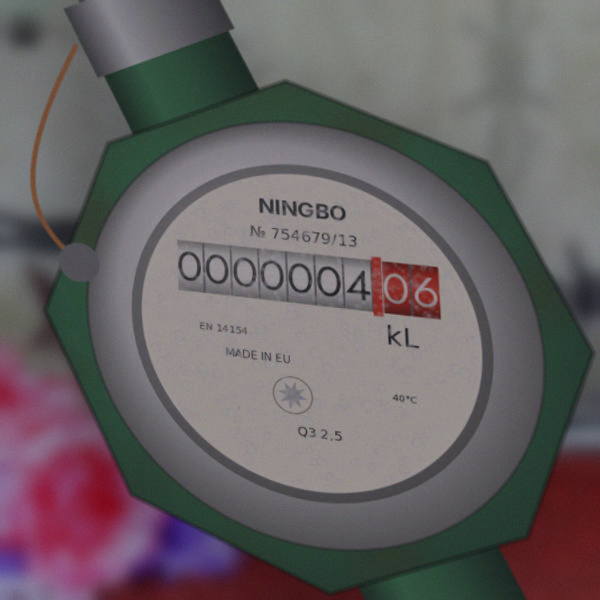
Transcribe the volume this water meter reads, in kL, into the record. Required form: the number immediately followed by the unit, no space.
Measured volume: 4.06kL
